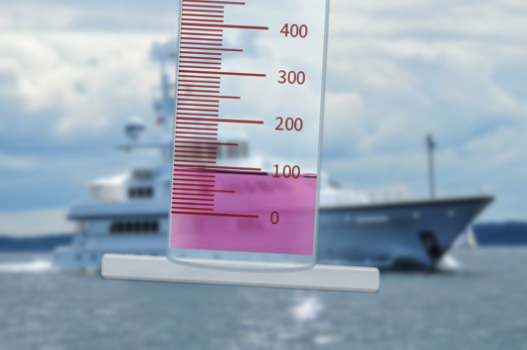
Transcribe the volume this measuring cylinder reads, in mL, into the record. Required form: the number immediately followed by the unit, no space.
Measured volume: 90mL
